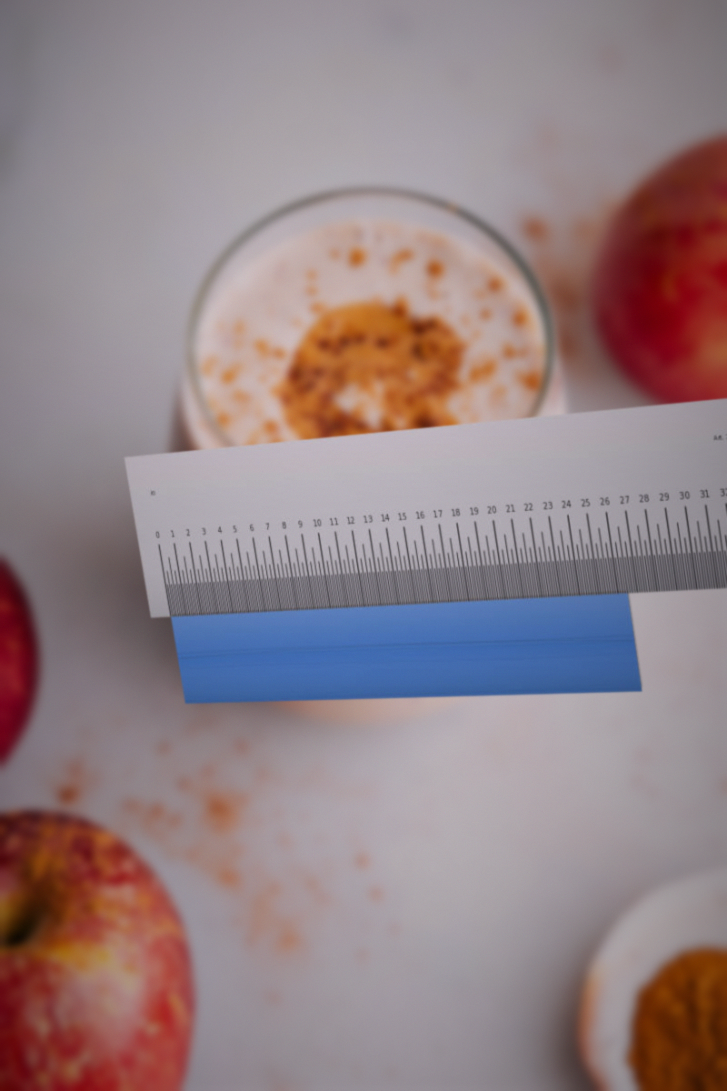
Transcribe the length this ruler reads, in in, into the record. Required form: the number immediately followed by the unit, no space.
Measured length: 26.5in
